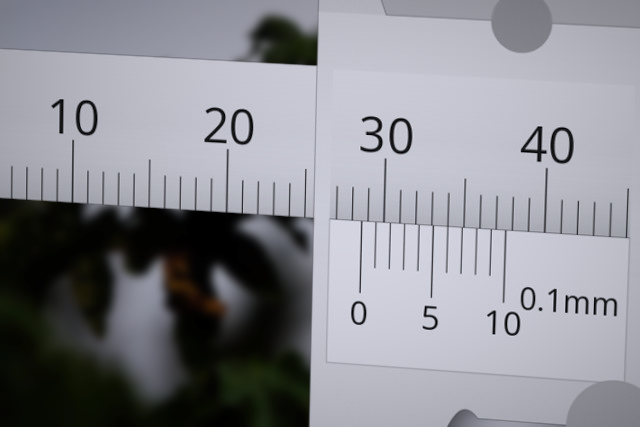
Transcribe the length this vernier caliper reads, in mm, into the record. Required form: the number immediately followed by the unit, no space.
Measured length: 28.6mm
